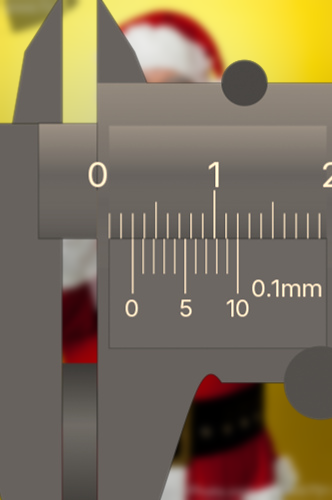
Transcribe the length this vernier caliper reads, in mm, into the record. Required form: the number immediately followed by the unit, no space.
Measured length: 3.0mm
